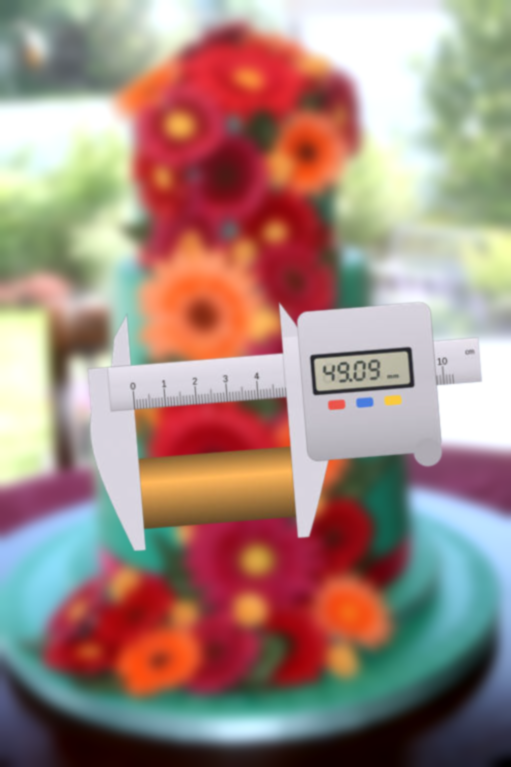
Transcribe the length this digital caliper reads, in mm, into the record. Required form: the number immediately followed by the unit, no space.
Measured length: 49.09mm
